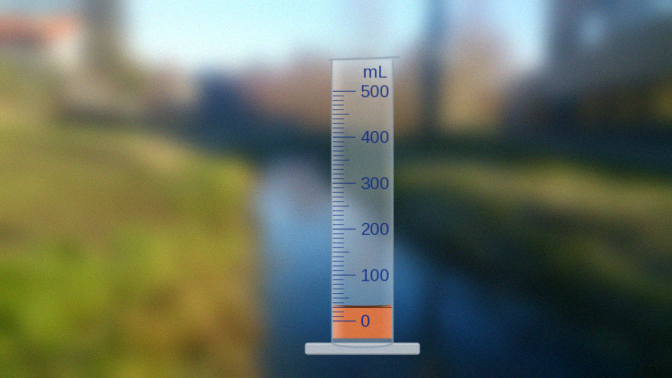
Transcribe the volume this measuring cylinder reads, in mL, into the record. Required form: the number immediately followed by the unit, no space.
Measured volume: 30mL
